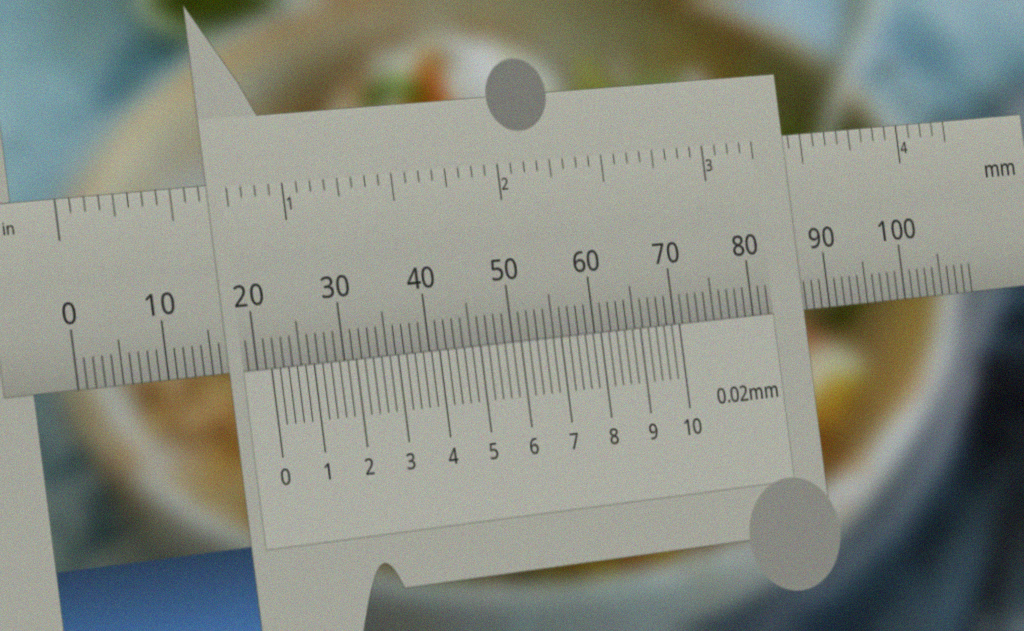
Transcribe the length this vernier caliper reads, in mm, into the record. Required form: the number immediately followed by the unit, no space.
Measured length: 21.6mm
